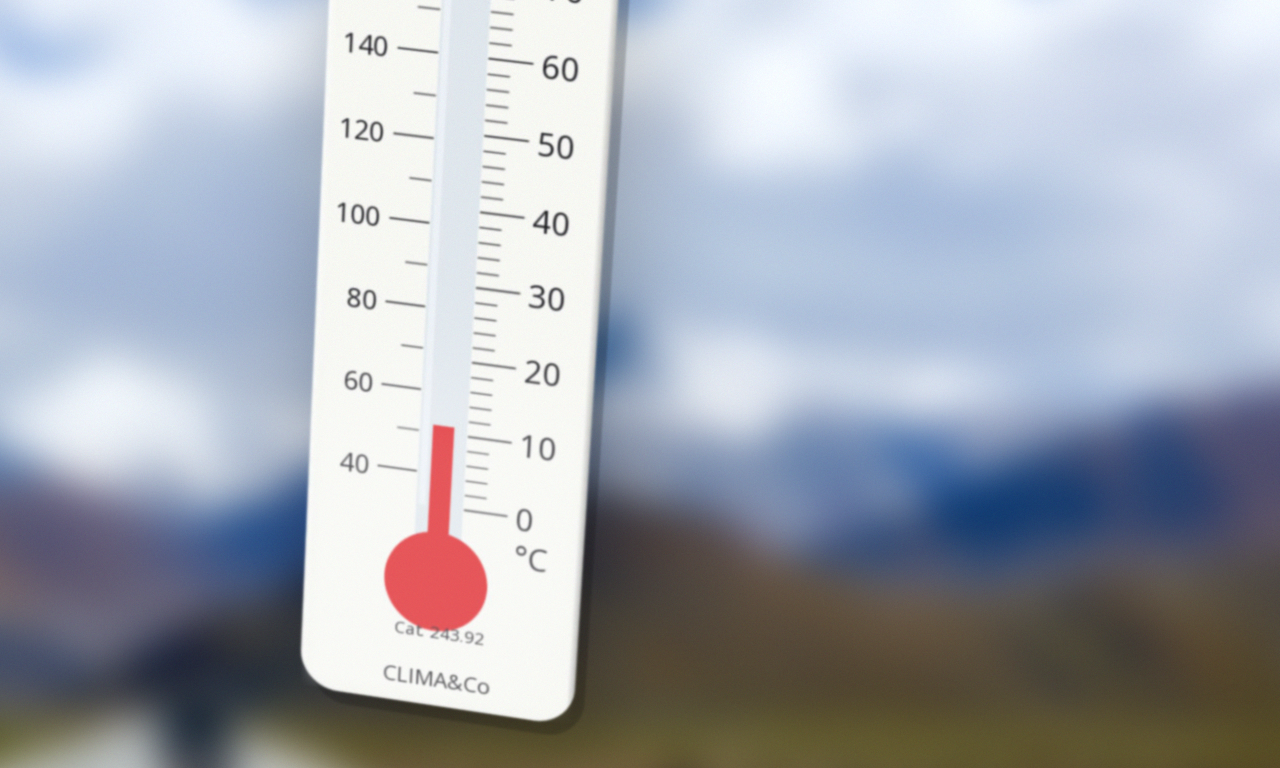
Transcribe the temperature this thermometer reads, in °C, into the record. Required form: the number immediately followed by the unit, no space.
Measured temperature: 11°C
